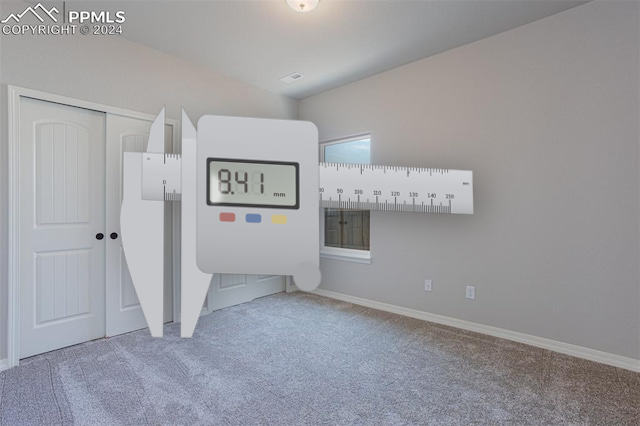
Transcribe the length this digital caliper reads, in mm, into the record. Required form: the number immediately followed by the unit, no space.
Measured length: 8.41mm
